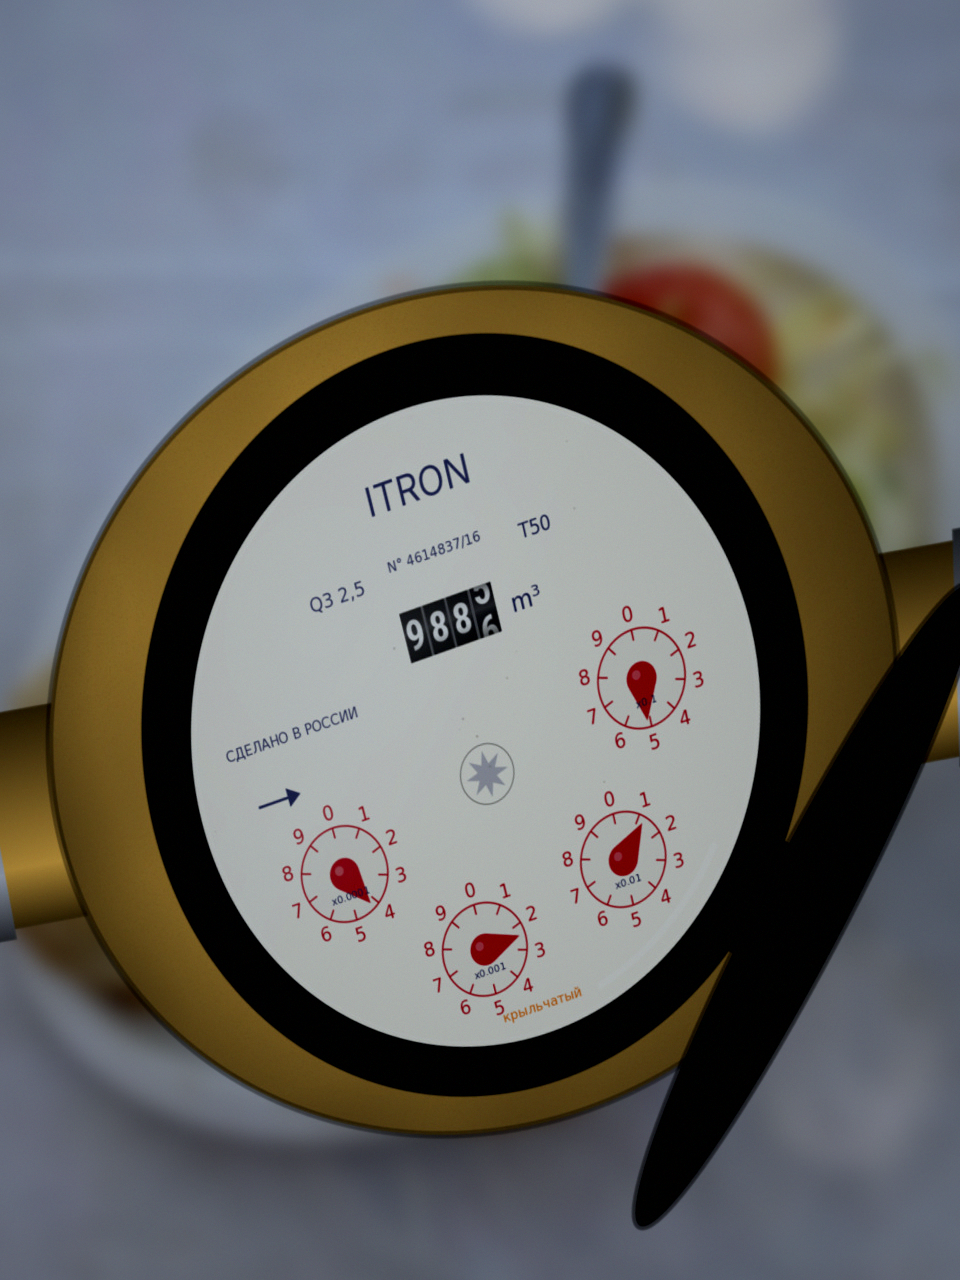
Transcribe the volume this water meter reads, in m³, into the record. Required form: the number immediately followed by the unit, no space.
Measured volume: 9885.5124m³
